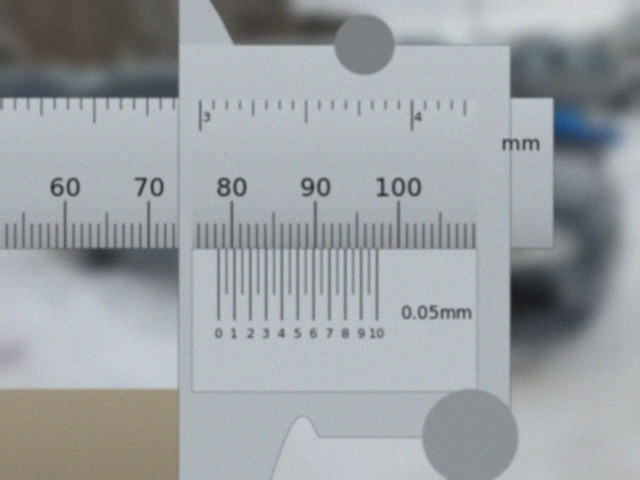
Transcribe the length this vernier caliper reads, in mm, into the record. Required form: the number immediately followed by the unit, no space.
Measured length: 78.4mm
